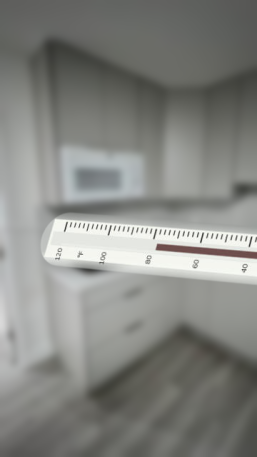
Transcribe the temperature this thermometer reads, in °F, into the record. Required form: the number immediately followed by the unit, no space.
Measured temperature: 78°F
